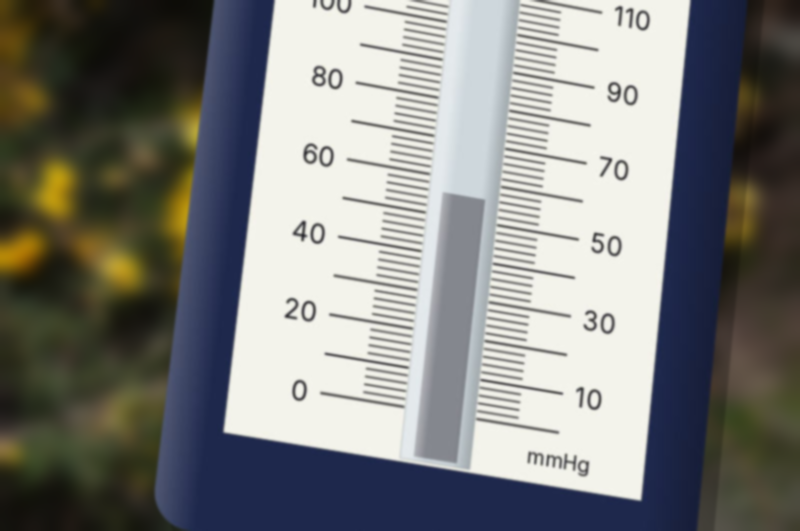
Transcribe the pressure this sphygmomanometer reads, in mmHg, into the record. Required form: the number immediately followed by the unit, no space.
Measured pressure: 56mmHg
